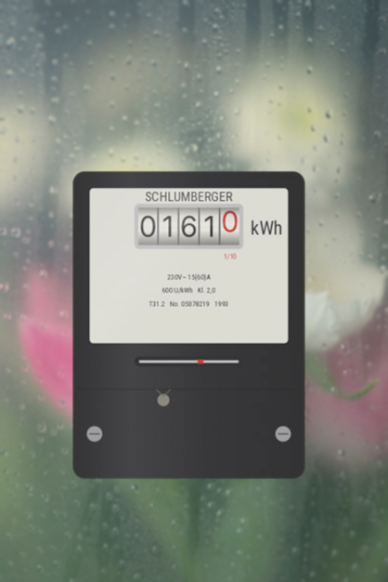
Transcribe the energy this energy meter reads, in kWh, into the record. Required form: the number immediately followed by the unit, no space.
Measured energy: 161.0kWh
